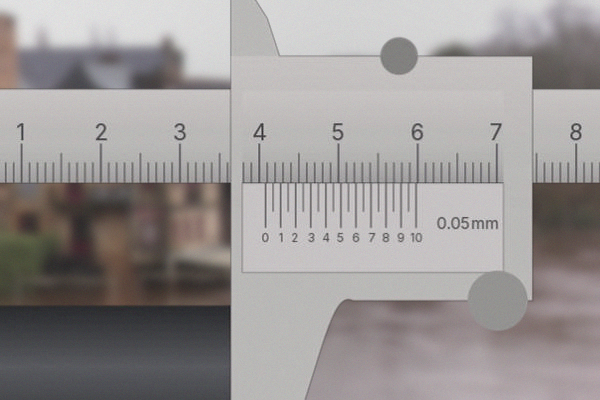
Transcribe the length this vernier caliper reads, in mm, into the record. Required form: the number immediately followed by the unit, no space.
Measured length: 40.8mm
